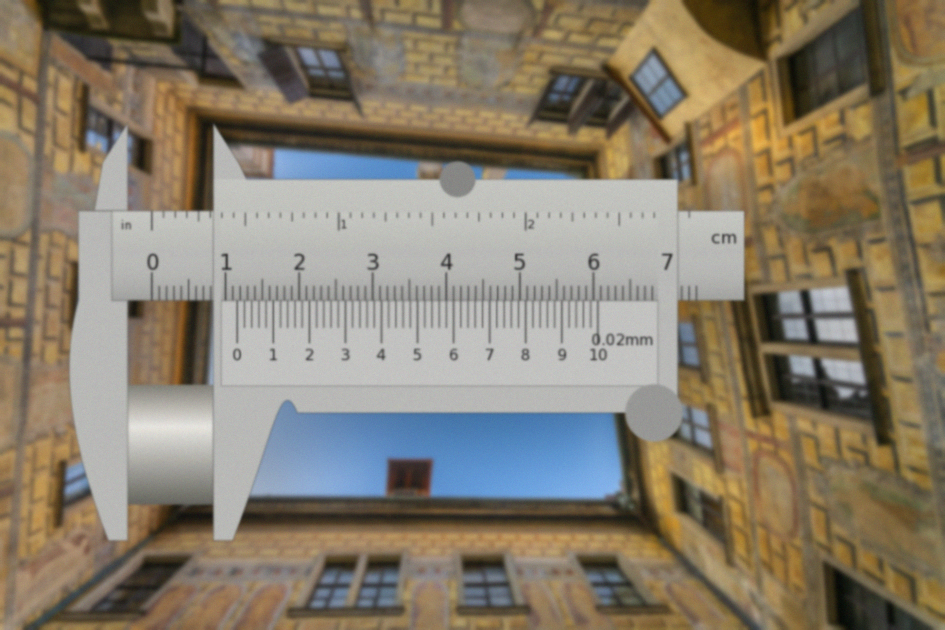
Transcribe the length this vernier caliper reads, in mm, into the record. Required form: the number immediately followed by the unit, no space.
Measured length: 11.6mm
